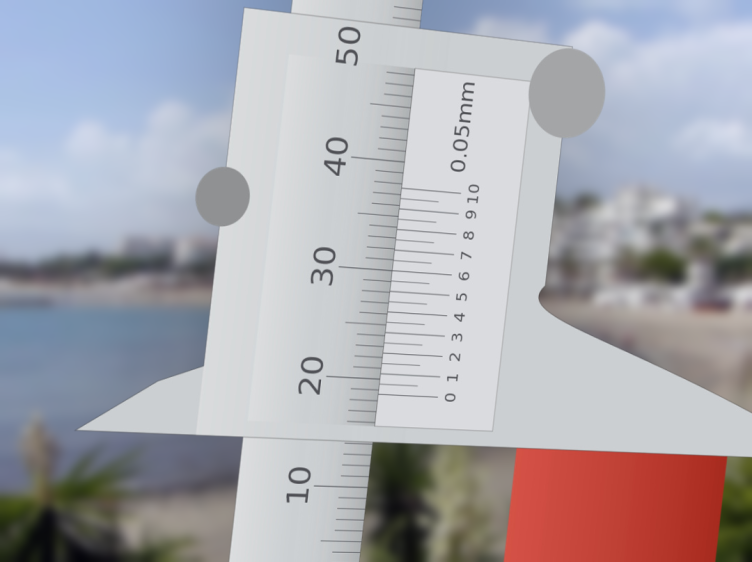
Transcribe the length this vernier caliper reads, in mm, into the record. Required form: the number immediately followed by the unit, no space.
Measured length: 18.6mm
